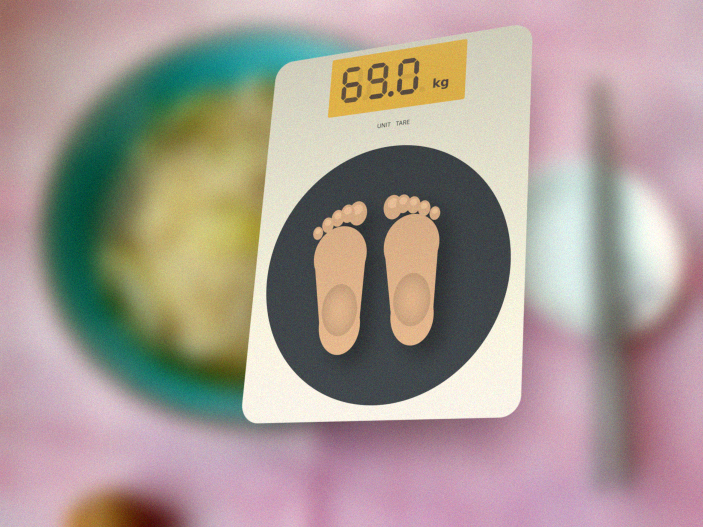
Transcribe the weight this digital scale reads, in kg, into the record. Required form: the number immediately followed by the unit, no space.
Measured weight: 69.0kg
